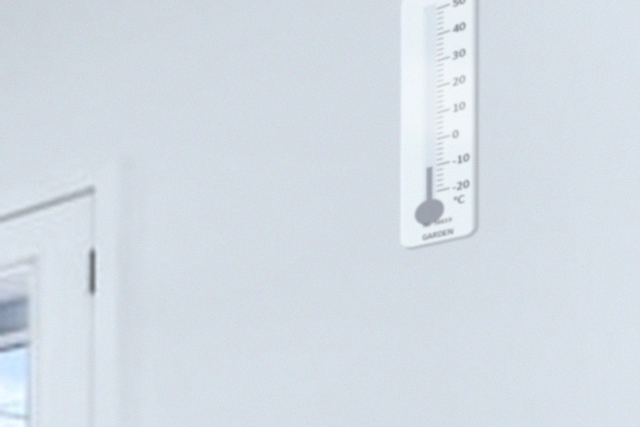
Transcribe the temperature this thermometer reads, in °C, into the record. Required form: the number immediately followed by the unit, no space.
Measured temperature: -10°C
